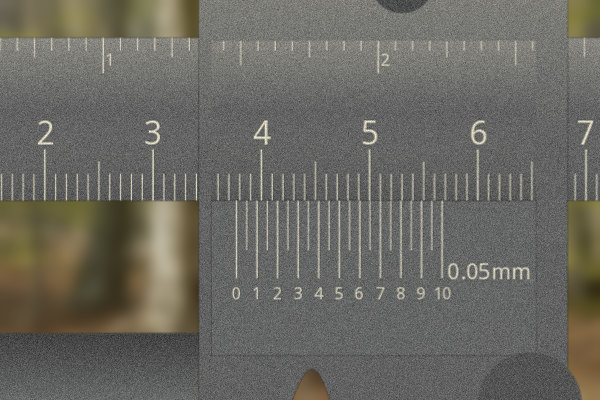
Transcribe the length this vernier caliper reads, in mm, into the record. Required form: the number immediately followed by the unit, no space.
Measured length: 37.7mm
